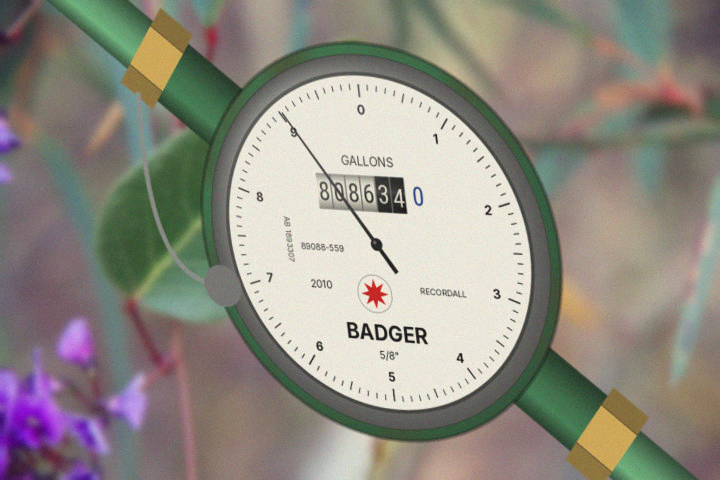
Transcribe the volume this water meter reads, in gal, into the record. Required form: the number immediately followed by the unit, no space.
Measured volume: 8086339.0gal
